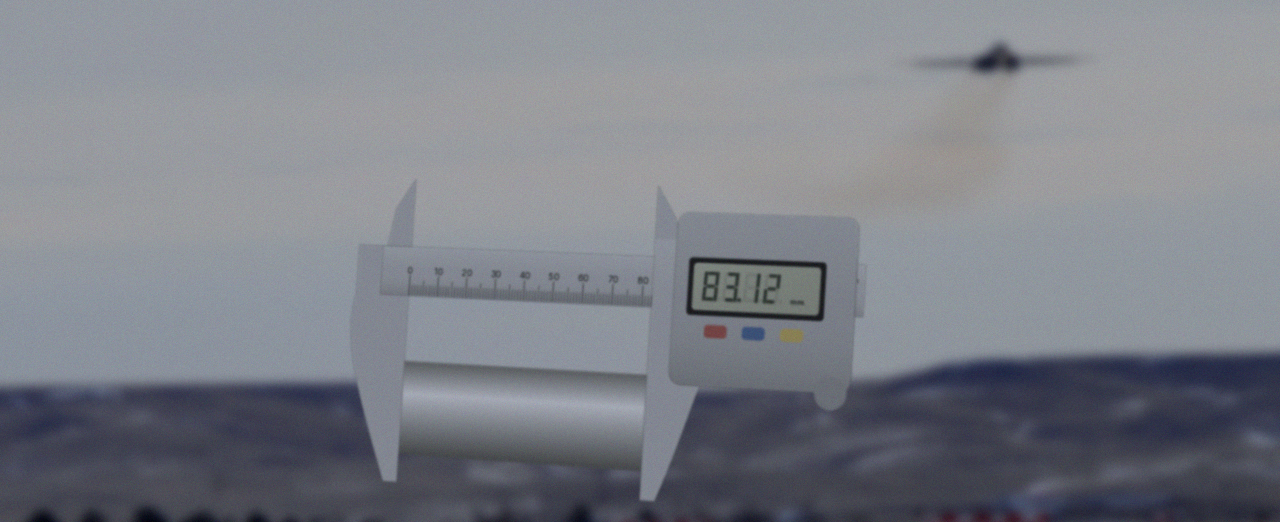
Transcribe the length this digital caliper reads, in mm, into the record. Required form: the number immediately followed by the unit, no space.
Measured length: 83.12mm
